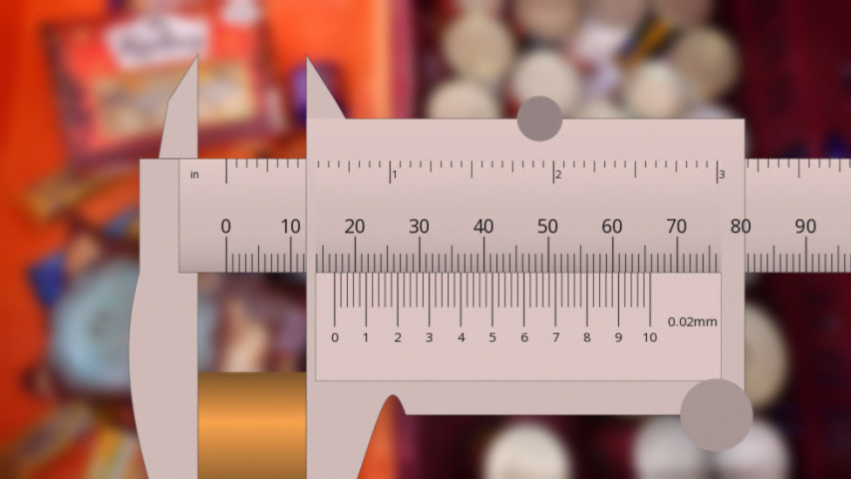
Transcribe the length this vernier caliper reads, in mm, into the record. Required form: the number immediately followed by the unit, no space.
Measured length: 16.8mm
